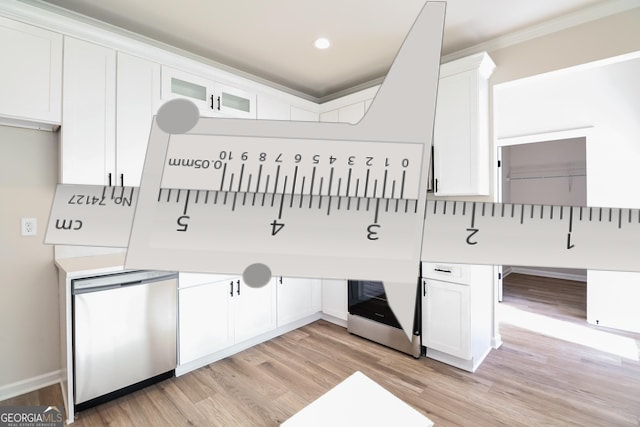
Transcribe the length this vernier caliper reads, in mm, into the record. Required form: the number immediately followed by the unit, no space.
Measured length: 27.6mm
